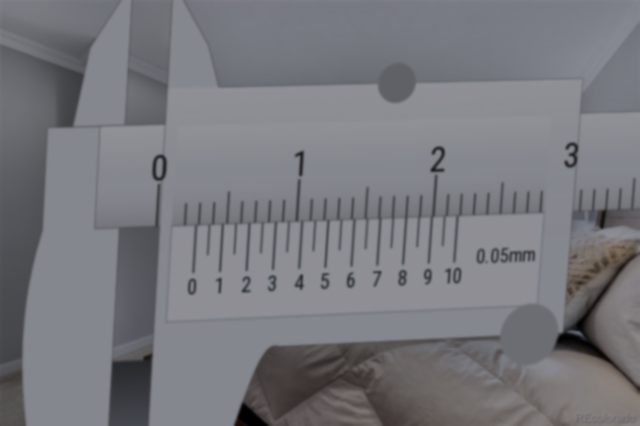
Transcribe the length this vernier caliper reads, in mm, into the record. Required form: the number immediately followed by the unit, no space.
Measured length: 2.8mm
